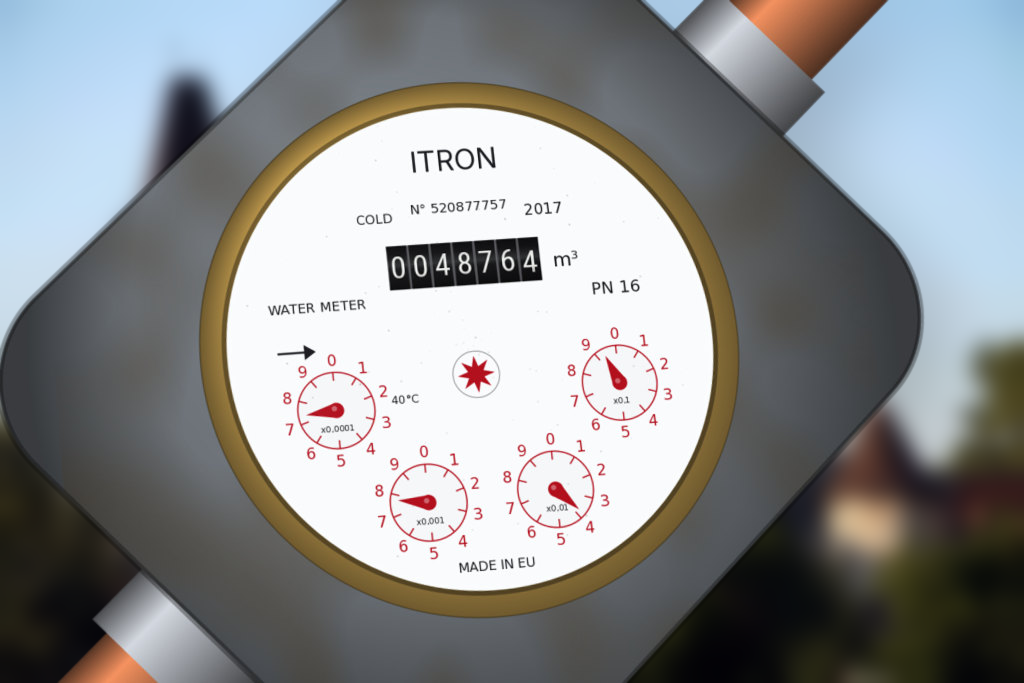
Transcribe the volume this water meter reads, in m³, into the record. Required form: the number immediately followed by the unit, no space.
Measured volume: 48763.9377m³
